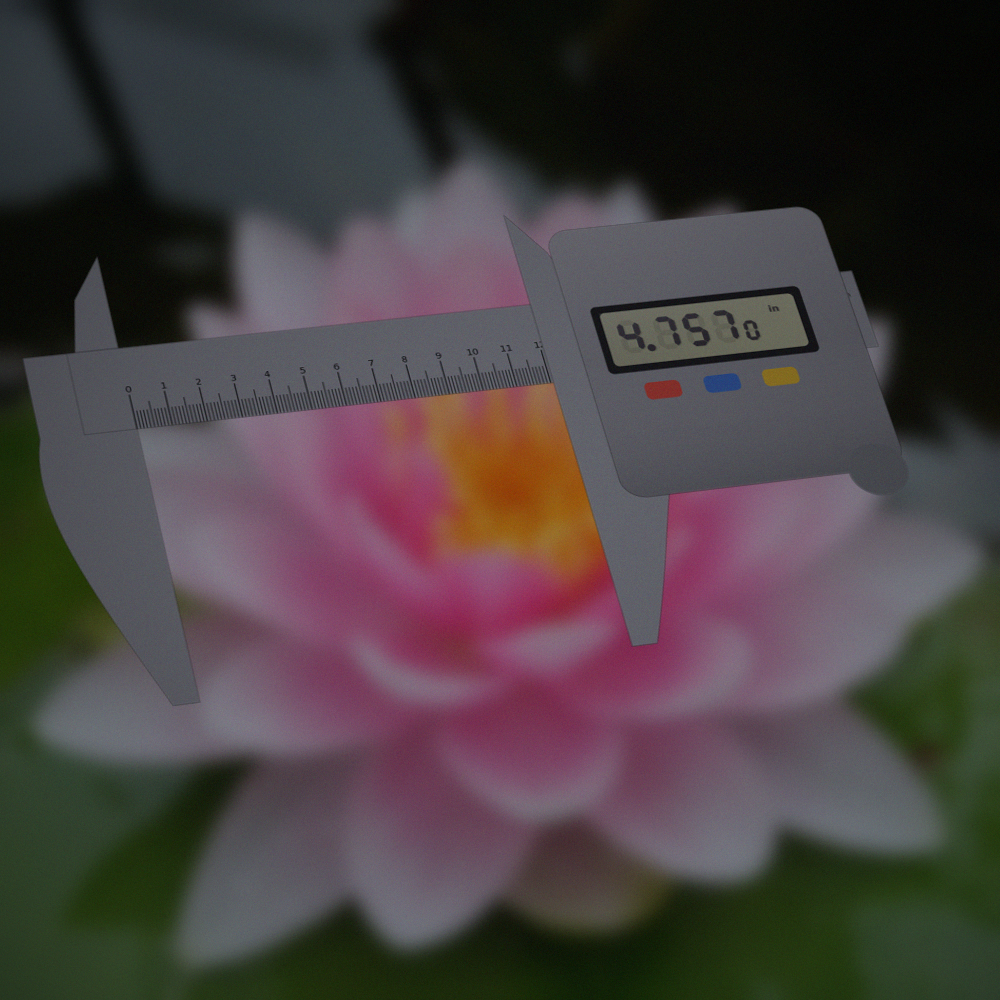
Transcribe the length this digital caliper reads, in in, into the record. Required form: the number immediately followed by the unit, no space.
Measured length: 4.7570in
